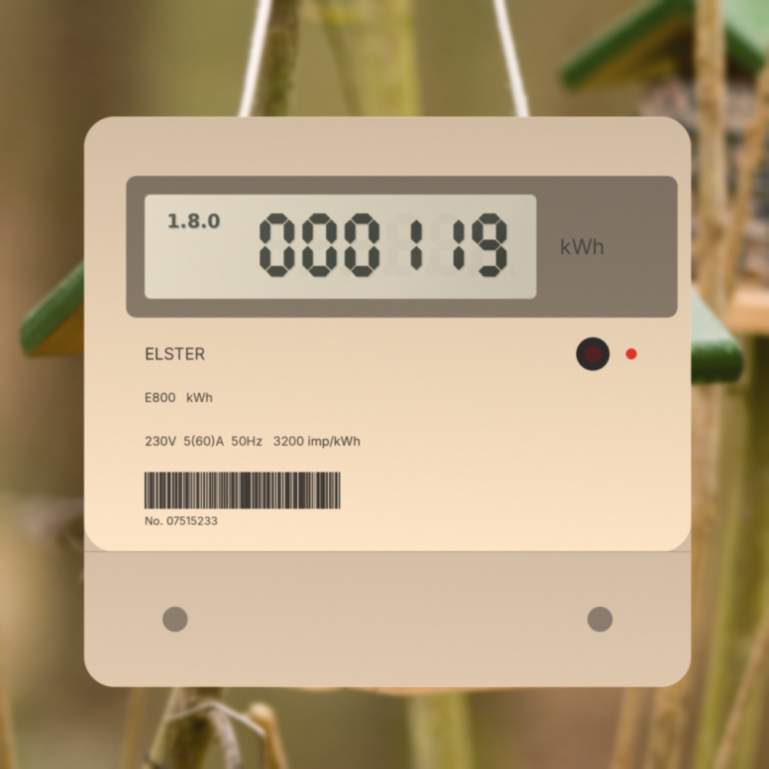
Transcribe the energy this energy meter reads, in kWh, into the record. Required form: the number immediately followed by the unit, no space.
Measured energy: 119kWh
